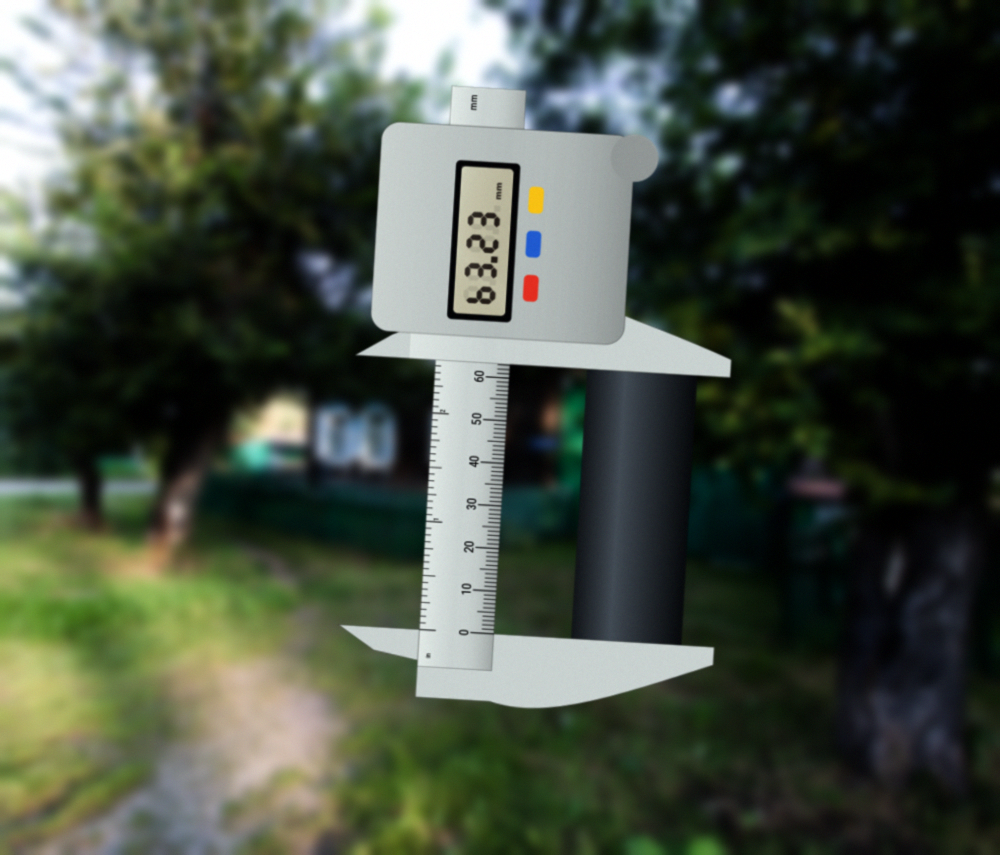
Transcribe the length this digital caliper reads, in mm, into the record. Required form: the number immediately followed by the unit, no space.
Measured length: 63.23mm
